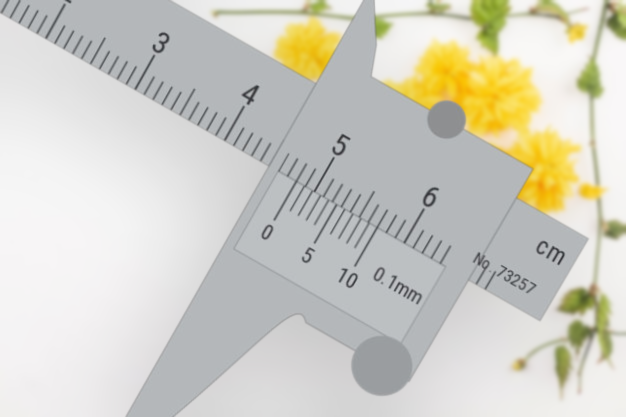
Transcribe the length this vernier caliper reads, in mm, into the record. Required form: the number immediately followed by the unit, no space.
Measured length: 48.0mm
